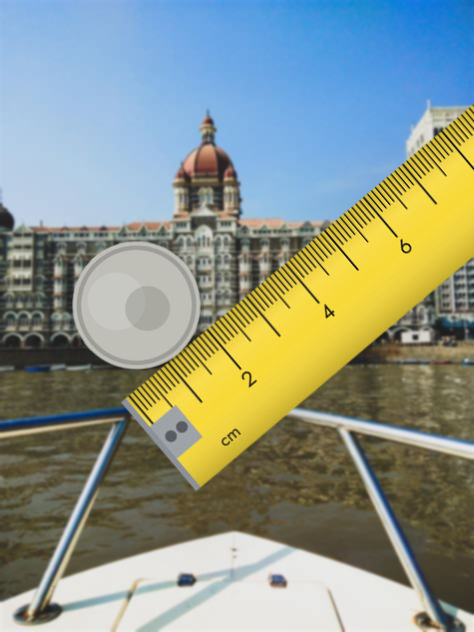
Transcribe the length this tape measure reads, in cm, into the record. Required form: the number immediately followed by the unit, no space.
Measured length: 2.5cm
